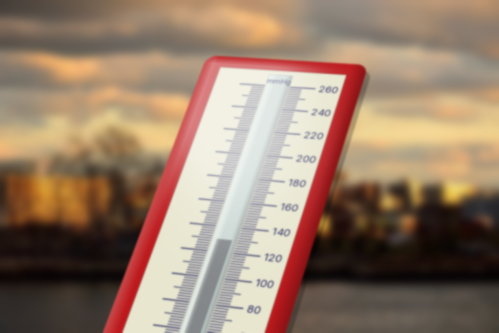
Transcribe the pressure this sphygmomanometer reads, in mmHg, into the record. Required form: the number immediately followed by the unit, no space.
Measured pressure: 130mmHg
